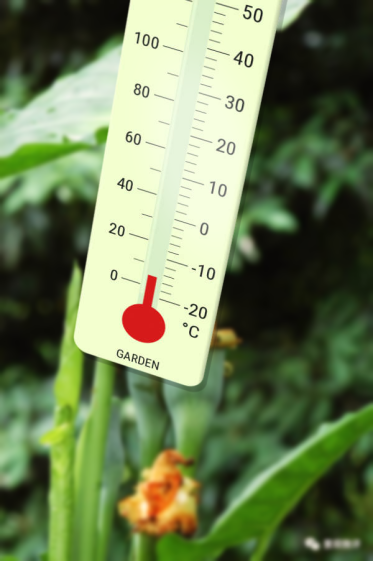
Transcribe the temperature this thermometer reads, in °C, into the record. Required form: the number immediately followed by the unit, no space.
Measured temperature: -15°C
